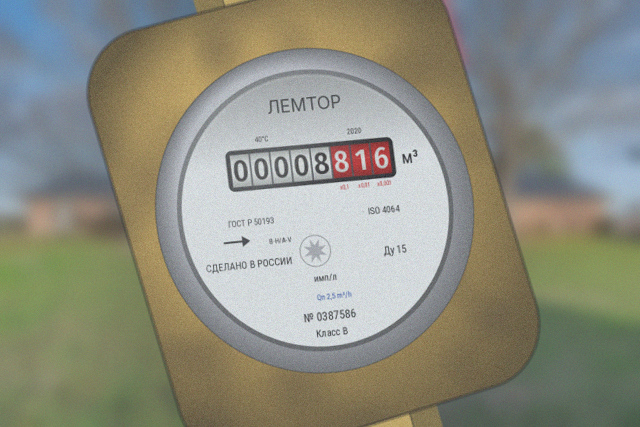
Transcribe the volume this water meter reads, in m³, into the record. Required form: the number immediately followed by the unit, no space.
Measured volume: 8.816m³
